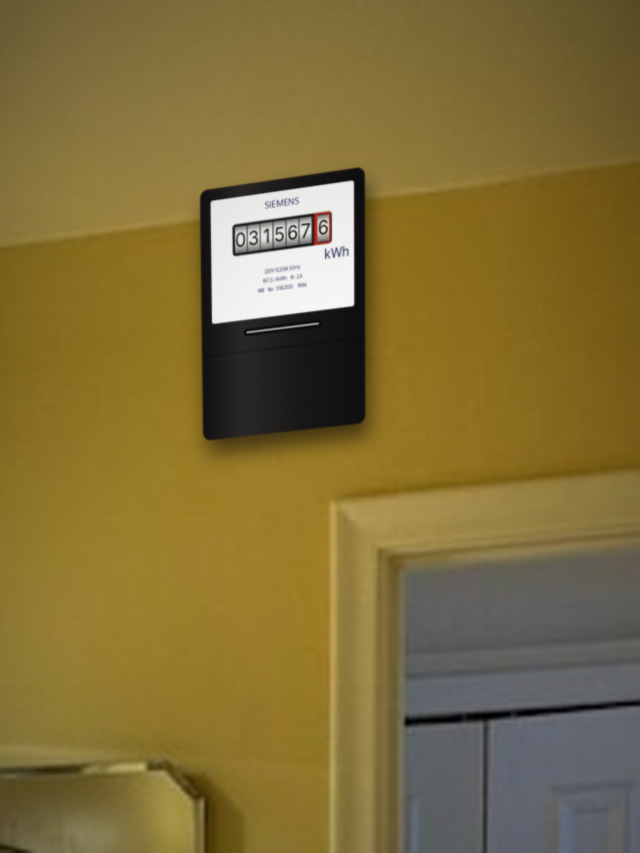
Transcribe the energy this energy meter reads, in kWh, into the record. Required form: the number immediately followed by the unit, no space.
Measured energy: 31567.6kWh
